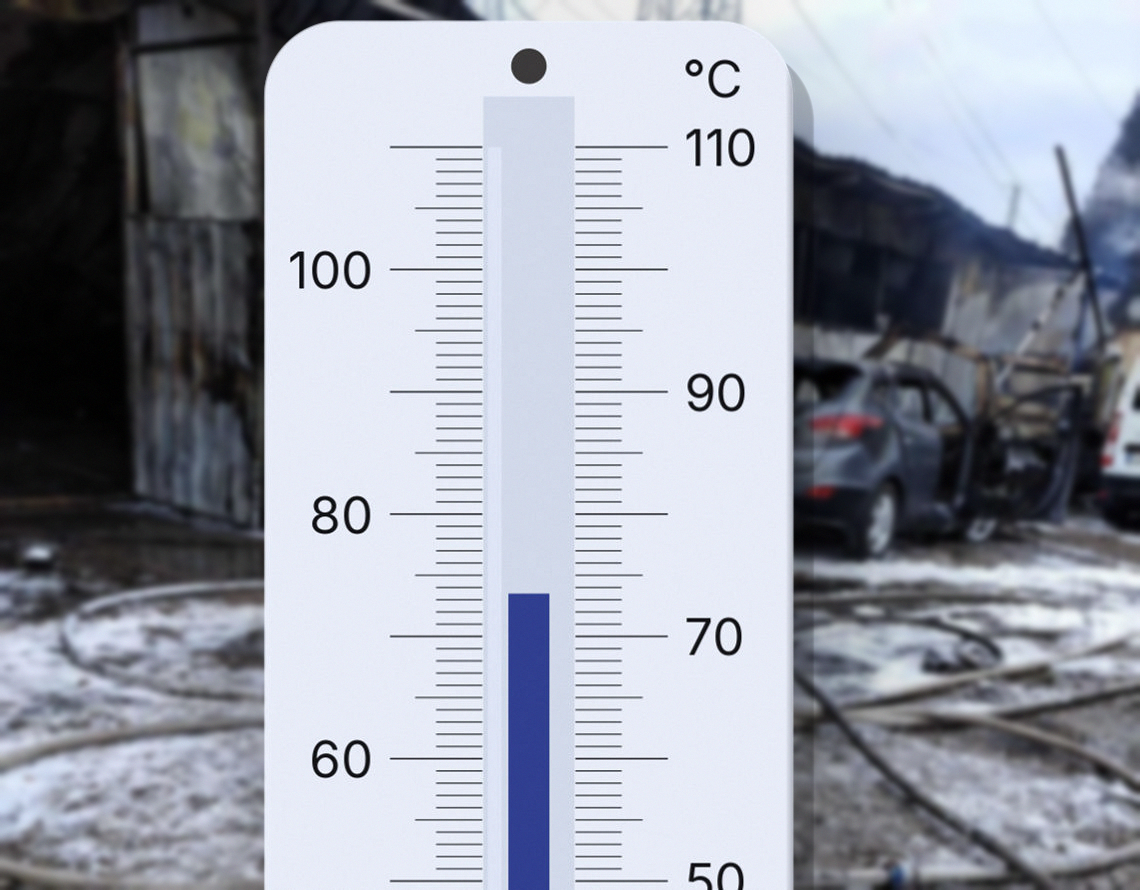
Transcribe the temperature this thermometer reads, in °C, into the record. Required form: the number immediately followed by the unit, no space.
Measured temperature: 73.5°C
